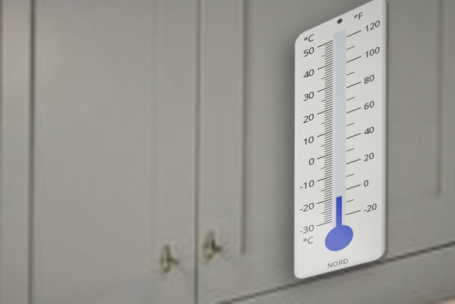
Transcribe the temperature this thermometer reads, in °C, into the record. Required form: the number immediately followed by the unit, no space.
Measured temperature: -20°C
